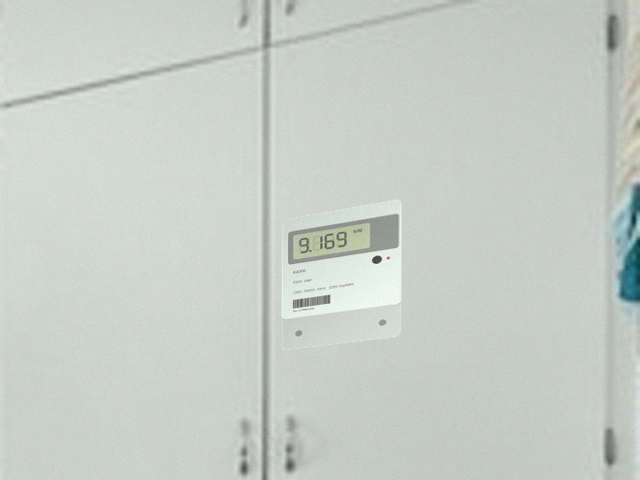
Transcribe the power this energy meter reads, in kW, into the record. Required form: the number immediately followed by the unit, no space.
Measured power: 9.169kW
